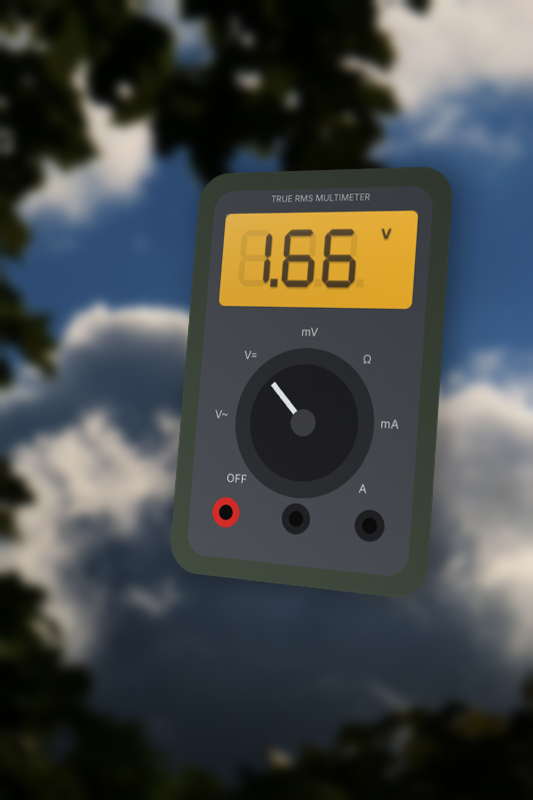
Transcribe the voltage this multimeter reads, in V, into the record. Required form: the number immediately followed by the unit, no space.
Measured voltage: 1.66V
